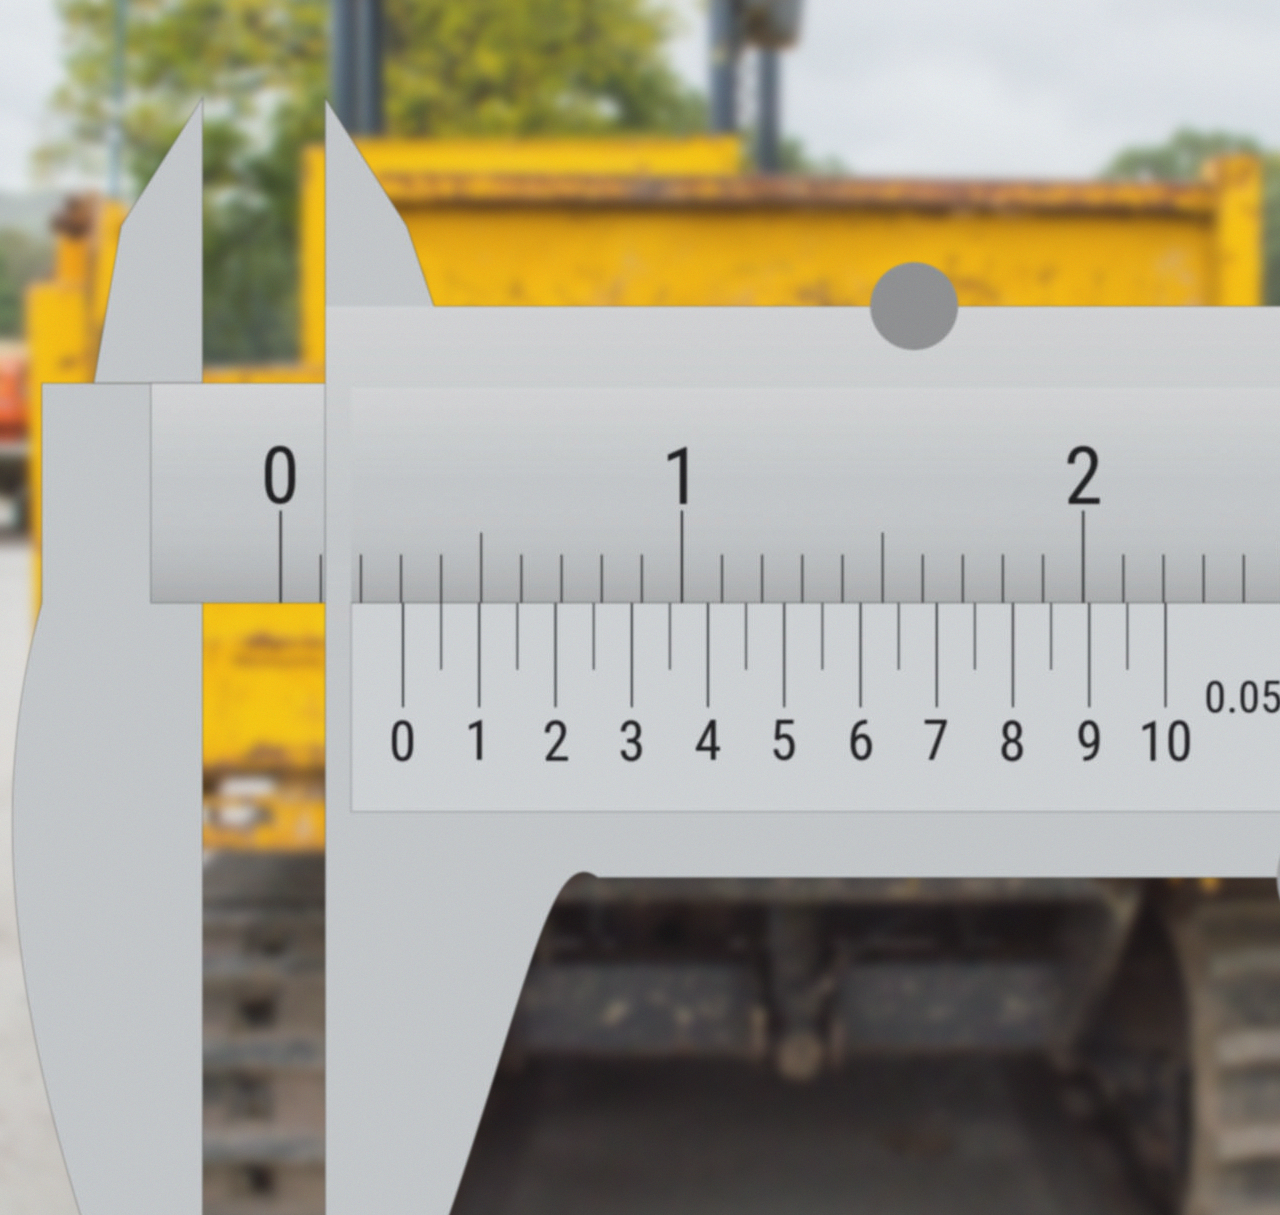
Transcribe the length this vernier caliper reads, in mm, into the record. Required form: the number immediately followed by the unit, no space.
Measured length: 3.05mm
